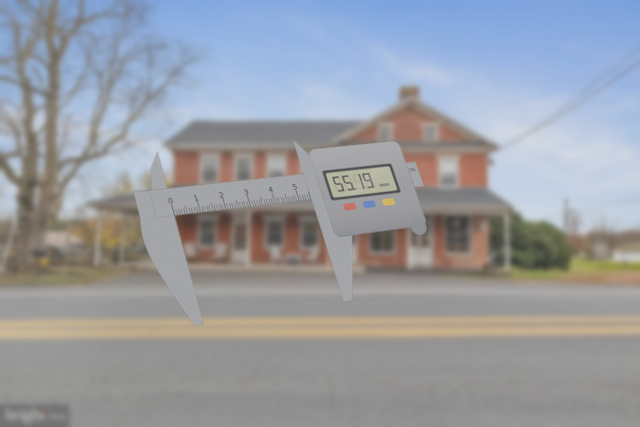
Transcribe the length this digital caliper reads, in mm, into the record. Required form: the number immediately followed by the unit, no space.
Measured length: 55.19mm
